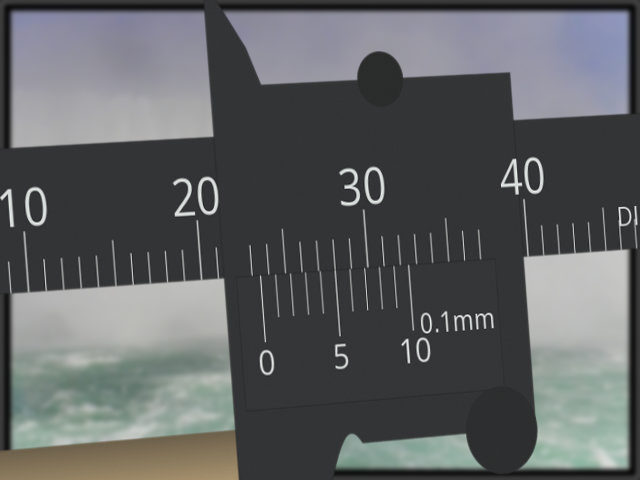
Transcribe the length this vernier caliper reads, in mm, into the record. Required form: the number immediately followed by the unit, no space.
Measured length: 23.5mm
